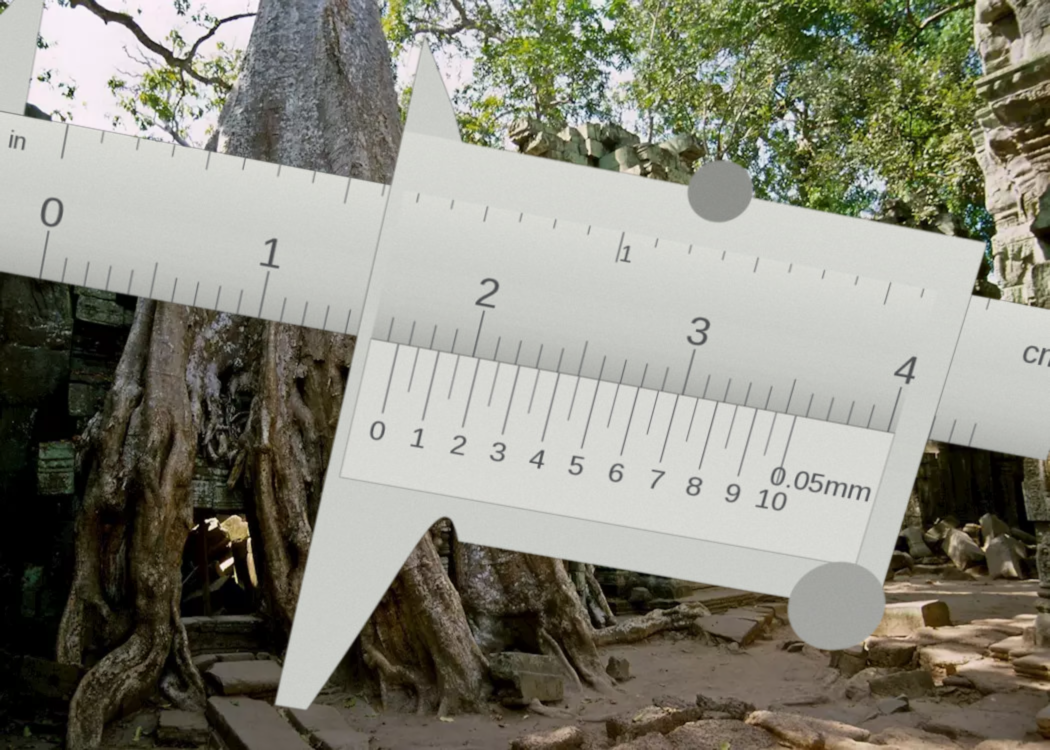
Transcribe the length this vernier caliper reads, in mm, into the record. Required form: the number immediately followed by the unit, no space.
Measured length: 16.5mm
